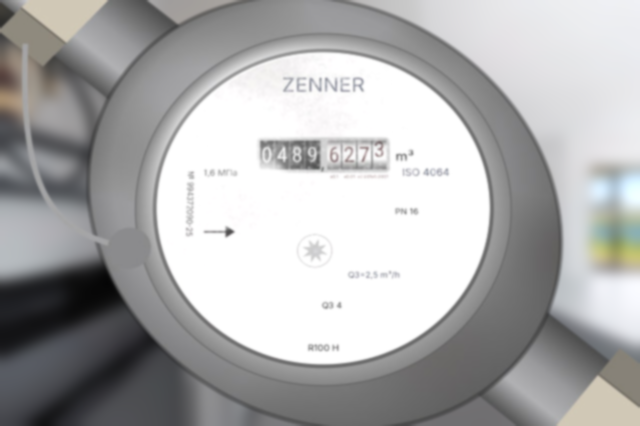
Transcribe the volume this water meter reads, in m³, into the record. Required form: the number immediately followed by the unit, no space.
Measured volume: 489.6273m³
